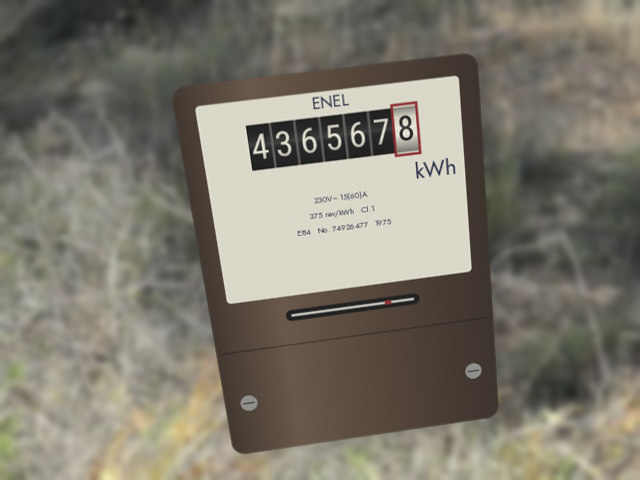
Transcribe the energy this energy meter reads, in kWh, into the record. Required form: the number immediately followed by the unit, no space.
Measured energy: 436567.8kWh
